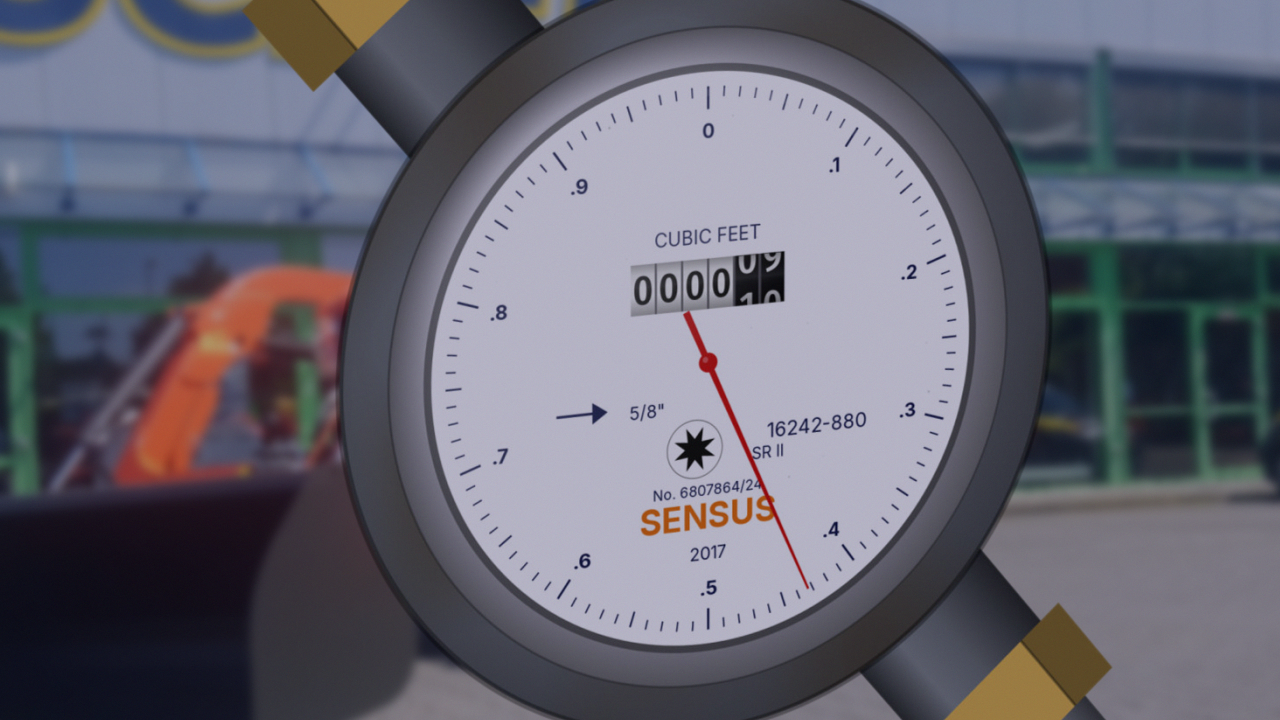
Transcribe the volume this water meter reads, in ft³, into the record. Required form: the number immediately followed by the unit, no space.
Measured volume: 9.43ft³
